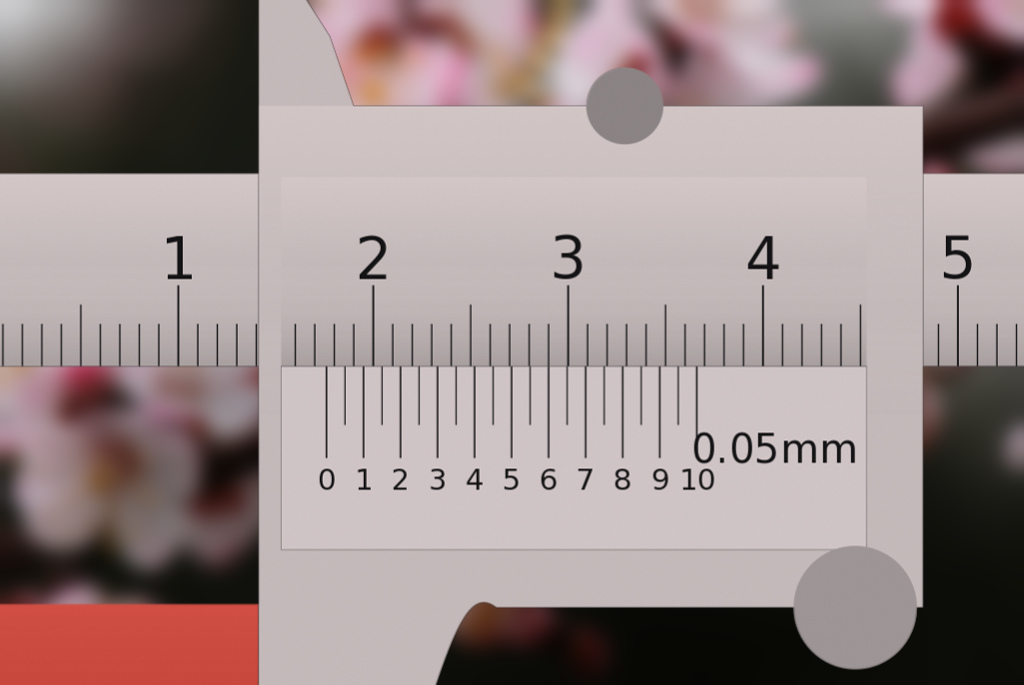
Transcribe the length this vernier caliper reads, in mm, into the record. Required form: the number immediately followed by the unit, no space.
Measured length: 17.6mm
